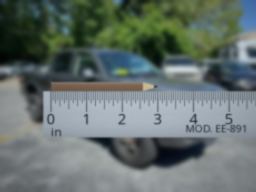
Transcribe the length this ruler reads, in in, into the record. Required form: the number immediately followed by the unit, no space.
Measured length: 3in
